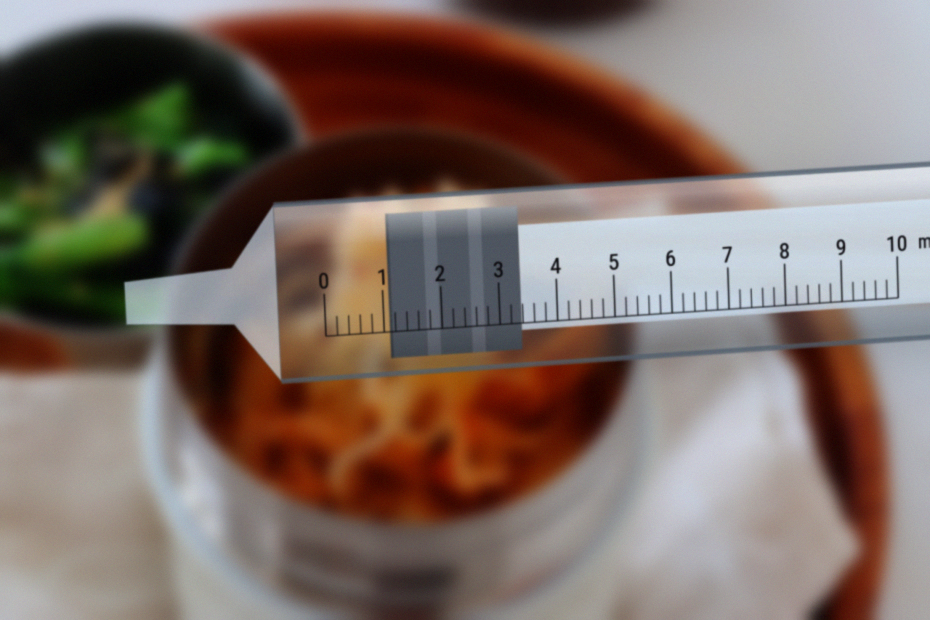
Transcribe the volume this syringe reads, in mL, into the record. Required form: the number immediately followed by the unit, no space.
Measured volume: 1.1mL
